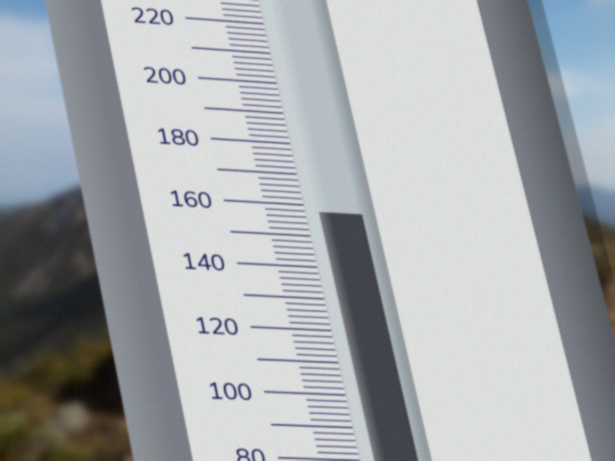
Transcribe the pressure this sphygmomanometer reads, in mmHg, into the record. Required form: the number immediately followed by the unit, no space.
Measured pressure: 158mmHg
